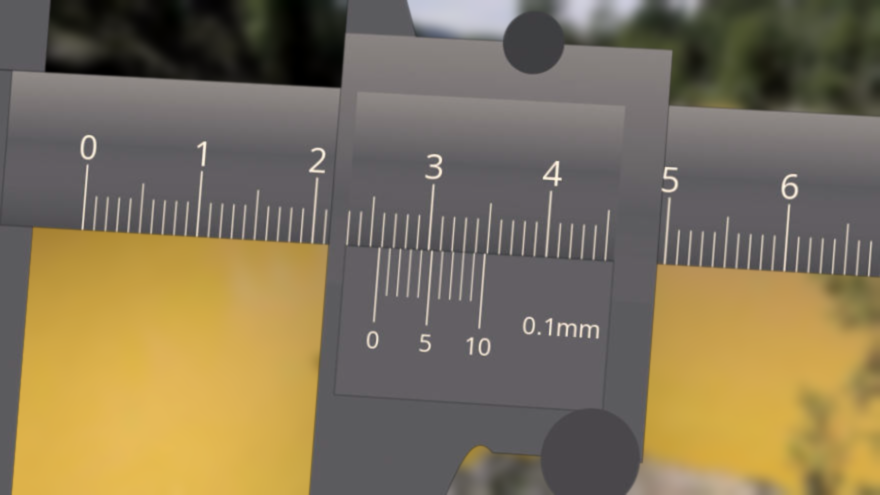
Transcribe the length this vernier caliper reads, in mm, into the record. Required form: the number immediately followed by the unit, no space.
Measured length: 25.8mm
